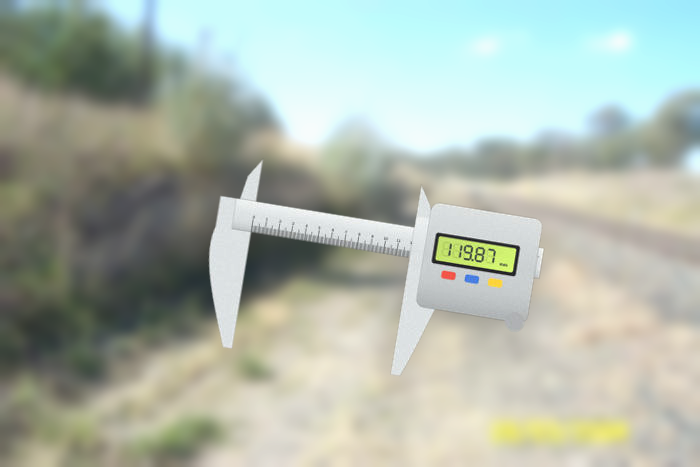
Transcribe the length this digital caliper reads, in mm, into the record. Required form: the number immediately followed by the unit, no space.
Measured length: 119.87mm
